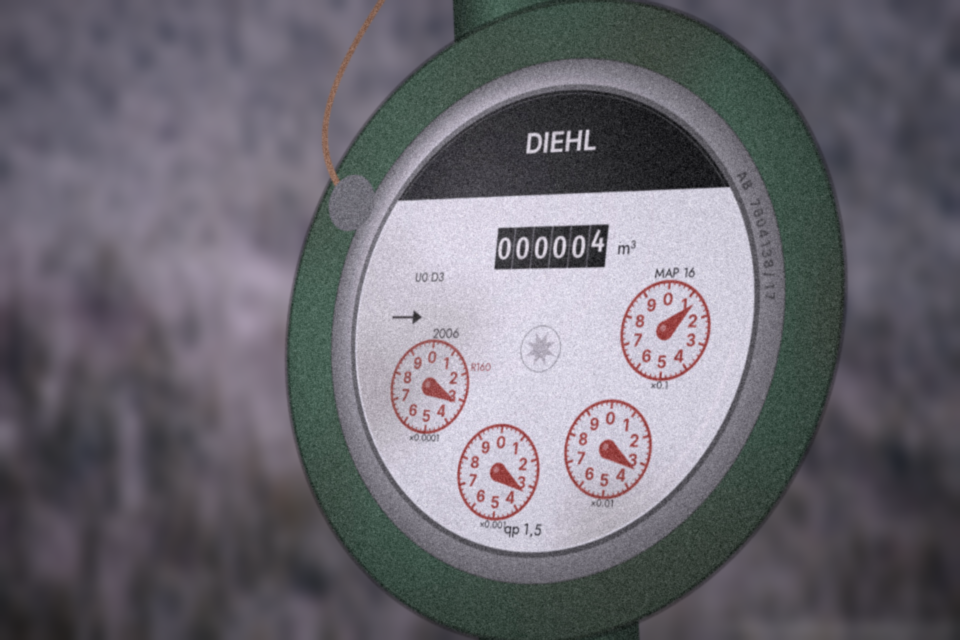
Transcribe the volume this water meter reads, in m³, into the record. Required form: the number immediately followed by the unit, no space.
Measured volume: 4.1333m³
